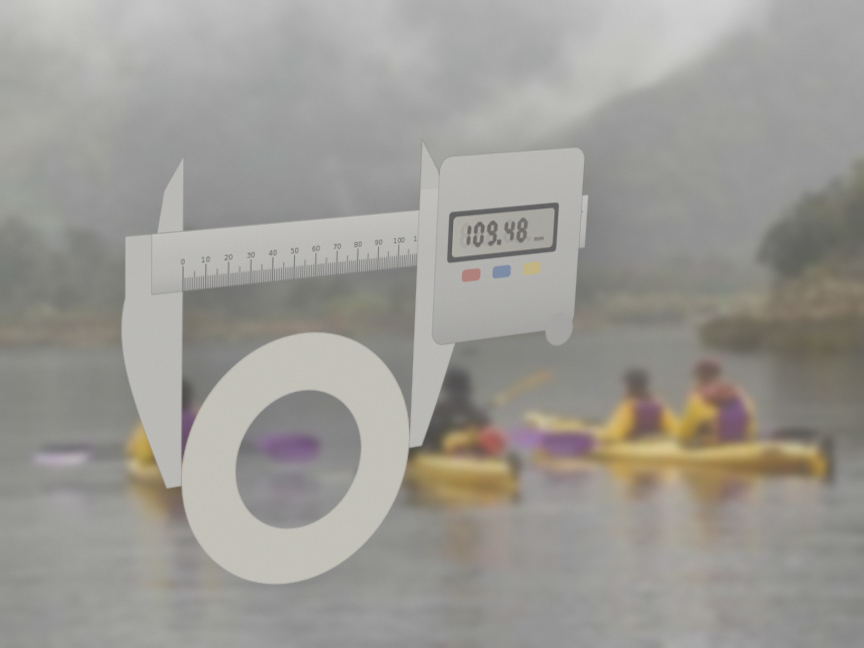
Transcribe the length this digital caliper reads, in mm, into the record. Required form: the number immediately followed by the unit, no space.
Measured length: 109.48mm
